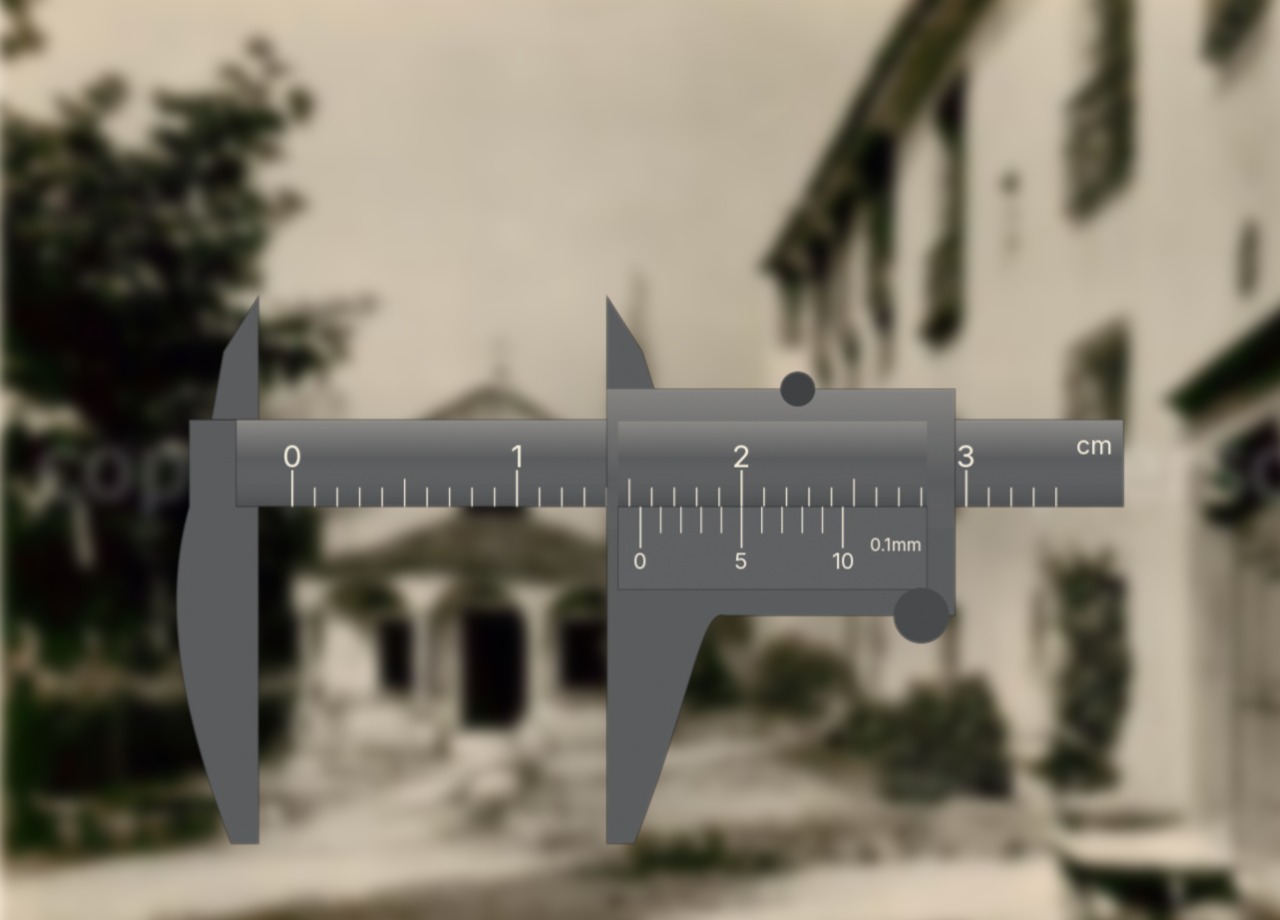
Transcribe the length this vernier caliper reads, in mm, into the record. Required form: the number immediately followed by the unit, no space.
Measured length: 15.5mm
